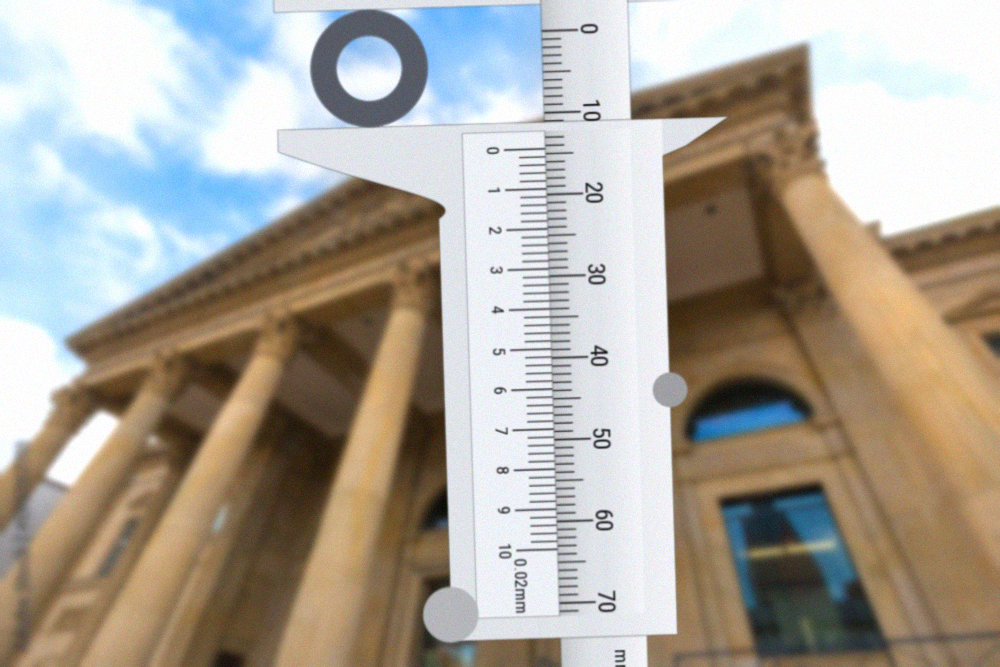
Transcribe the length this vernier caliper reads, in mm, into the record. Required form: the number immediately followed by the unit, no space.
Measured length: 14.4mm
